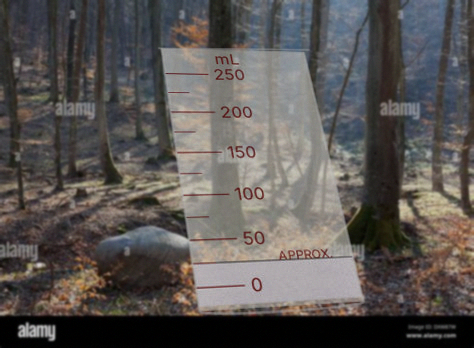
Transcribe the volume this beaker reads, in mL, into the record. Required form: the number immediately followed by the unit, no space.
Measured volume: 25mL
